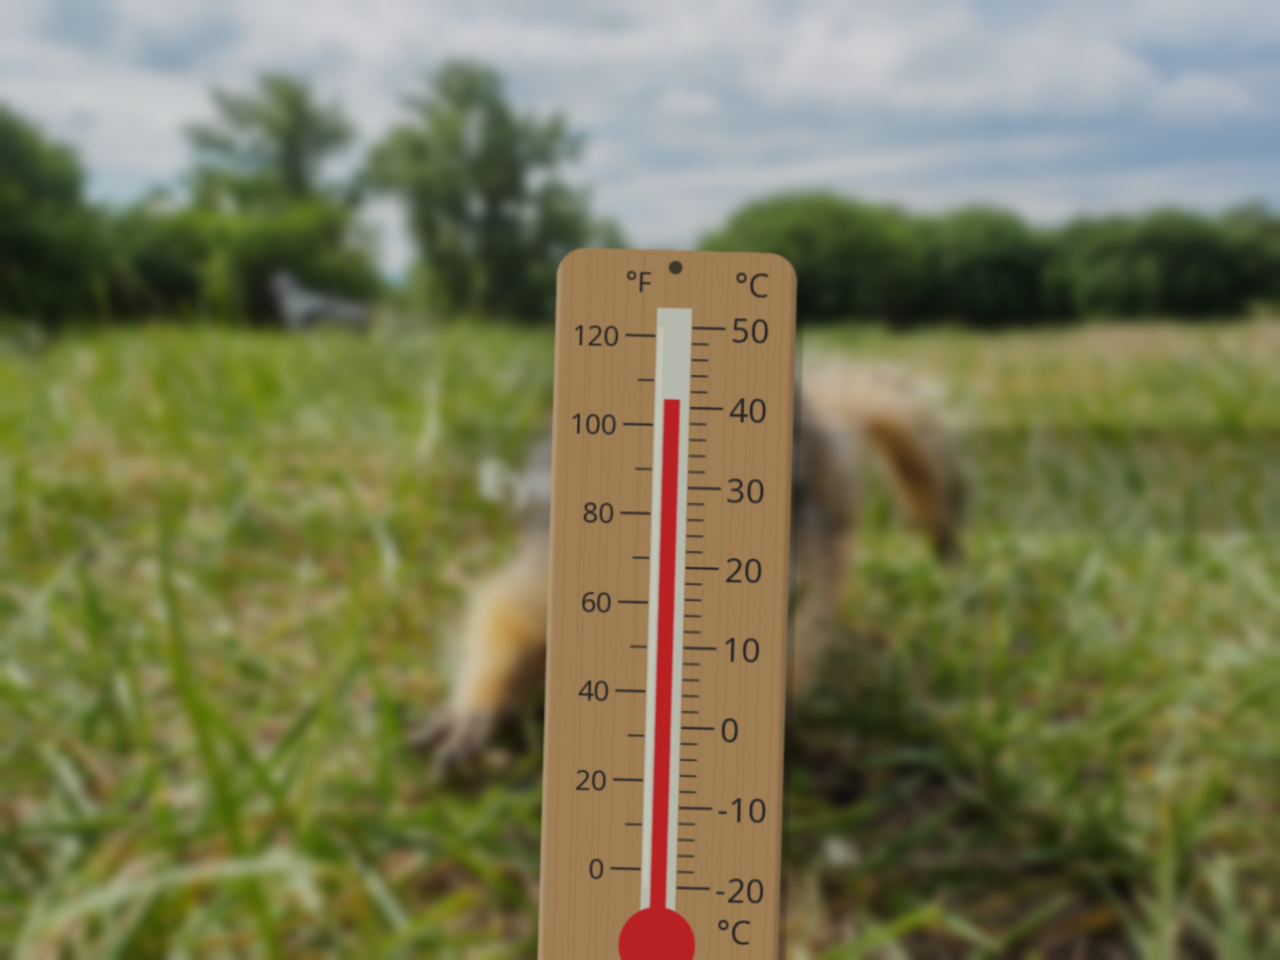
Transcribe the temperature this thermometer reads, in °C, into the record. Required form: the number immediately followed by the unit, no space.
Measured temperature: 41°C
